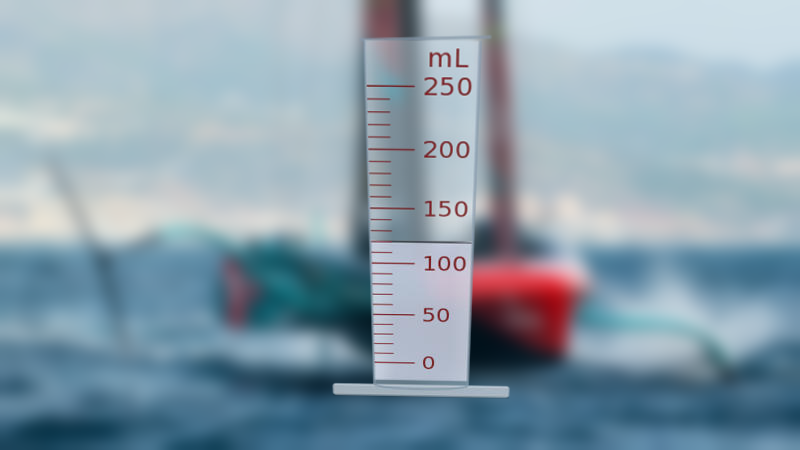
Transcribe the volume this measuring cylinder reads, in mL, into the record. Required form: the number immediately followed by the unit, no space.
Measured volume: 120mL
